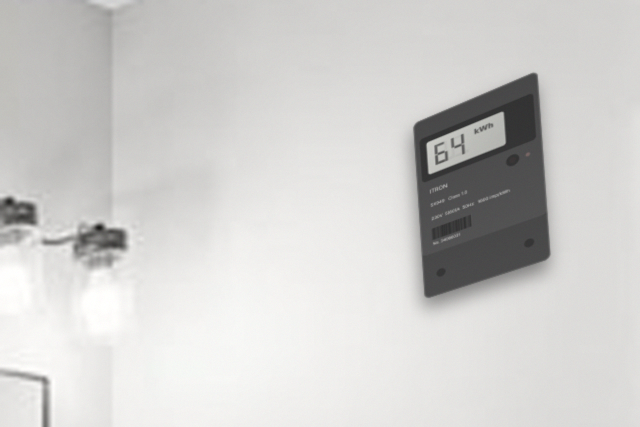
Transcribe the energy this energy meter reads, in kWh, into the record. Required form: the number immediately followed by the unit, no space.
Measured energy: 64kWh
